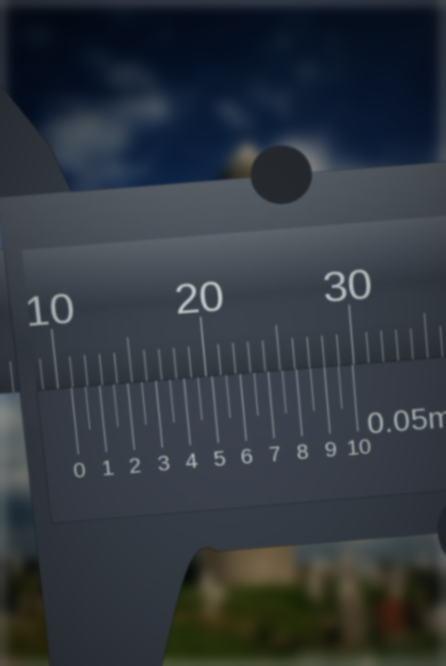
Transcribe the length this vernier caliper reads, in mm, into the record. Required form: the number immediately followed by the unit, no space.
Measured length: 10.9mm
